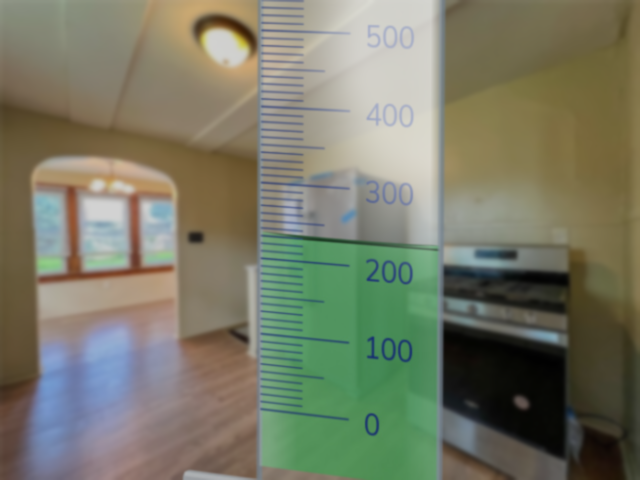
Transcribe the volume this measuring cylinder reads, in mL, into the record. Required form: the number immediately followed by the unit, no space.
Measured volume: 230mL
